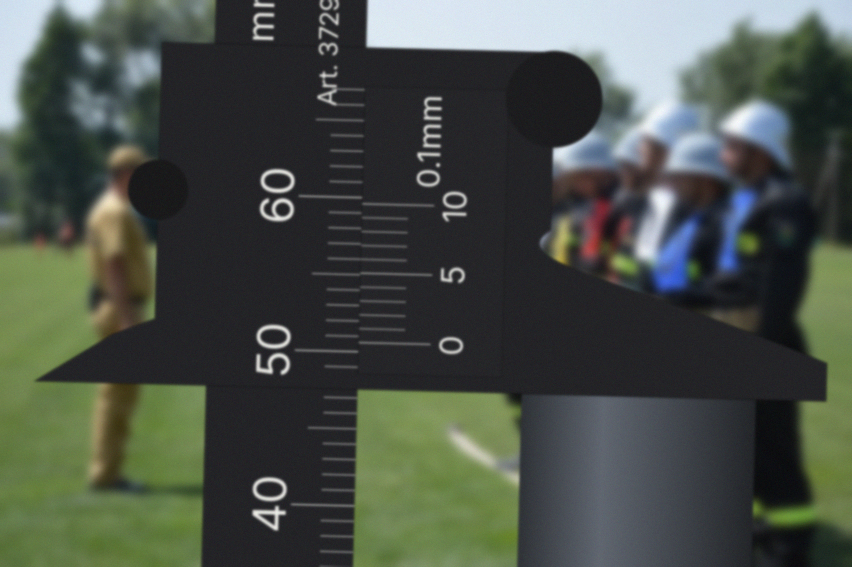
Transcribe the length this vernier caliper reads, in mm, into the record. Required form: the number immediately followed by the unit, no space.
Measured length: 50.6mm
